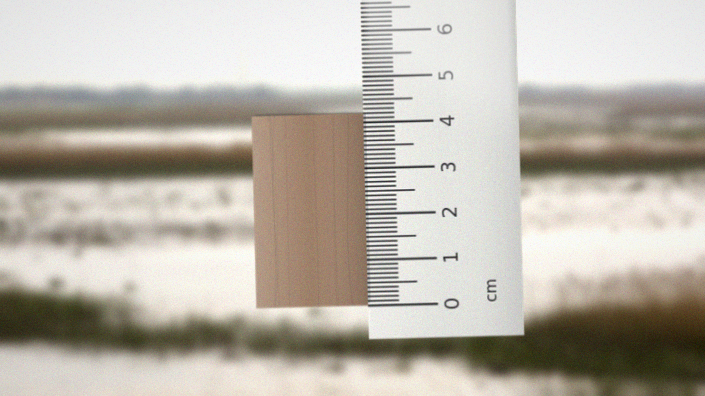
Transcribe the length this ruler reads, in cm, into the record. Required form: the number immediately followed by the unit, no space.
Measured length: 4.2cm
